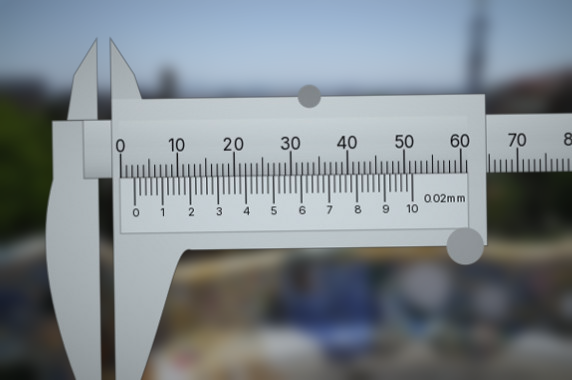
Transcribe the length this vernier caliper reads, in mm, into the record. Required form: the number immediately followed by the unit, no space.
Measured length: 2.4mm
